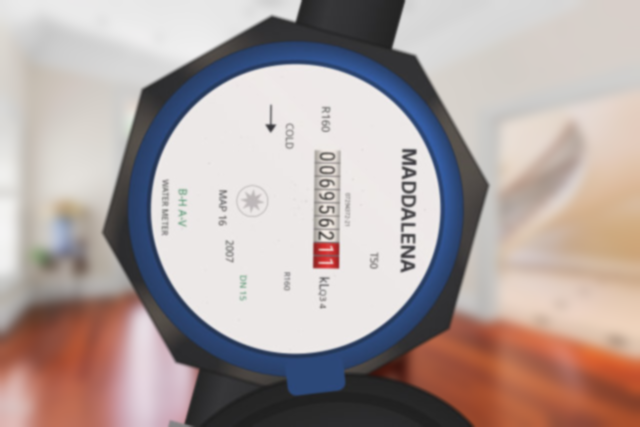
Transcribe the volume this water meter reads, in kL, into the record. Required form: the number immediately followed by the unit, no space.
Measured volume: 69562.11kL
